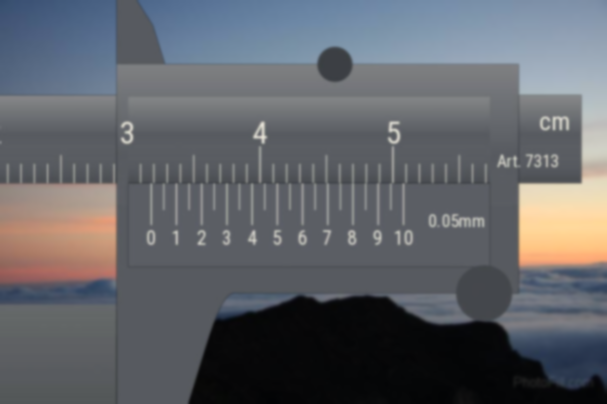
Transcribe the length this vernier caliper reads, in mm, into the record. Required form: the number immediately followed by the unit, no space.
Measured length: 31.8mm
